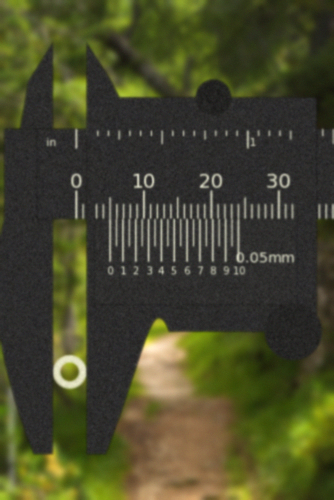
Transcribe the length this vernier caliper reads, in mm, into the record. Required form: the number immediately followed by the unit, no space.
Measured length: 5.0mm
